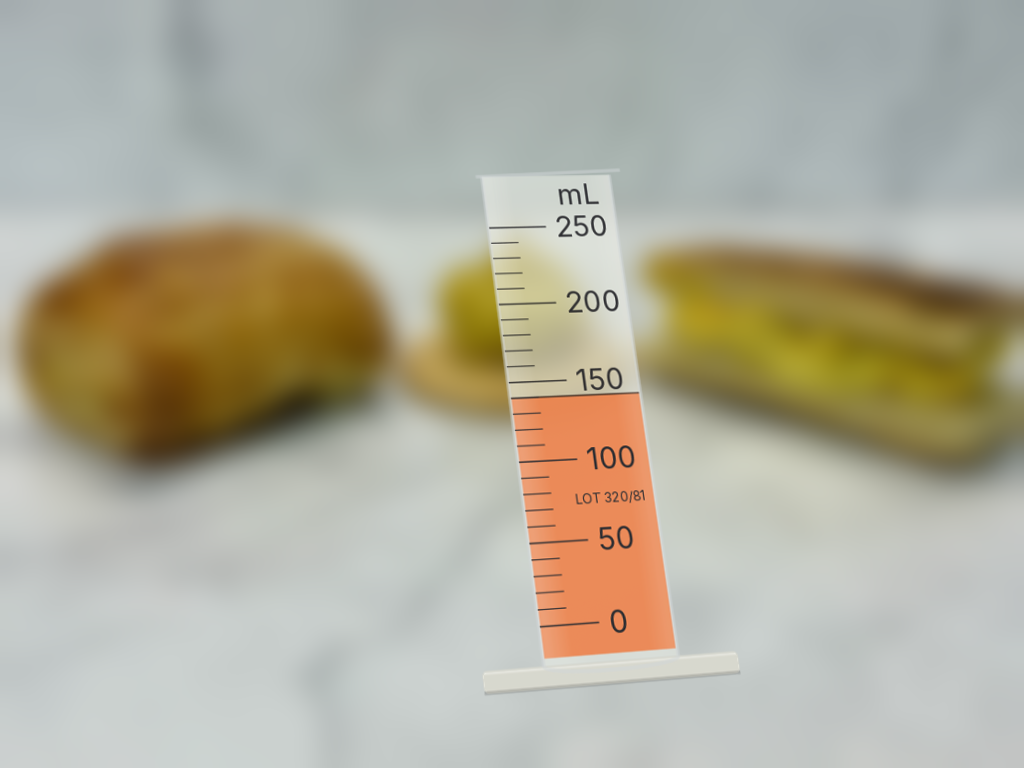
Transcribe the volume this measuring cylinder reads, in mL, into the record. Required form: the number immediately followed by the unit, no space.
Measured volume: 140mL
